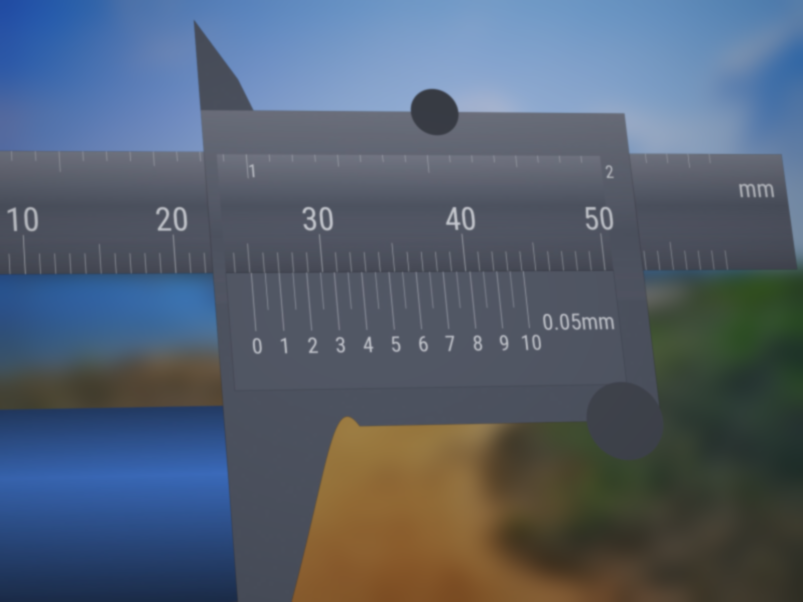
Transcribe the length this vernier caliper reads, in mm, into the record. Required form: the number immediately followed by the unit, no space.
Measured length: 25.1mm
